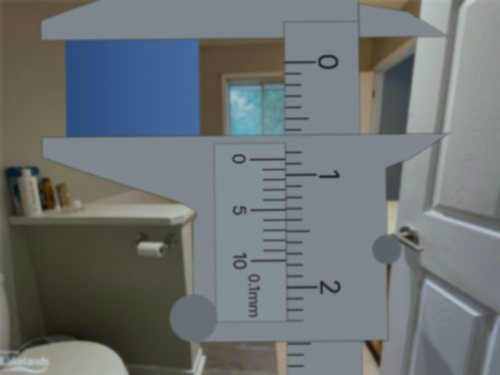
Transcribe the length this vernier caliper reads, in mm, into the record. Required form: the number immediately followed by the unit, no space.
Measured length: 8.6mm
